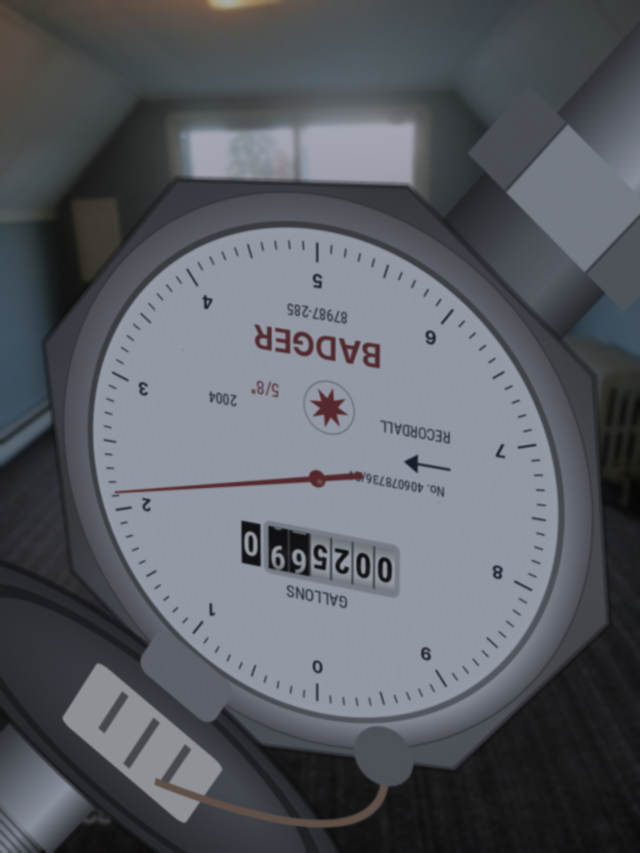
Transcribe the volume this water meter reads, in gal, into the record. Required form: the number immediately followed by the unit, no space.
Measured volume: 25692.1gal
